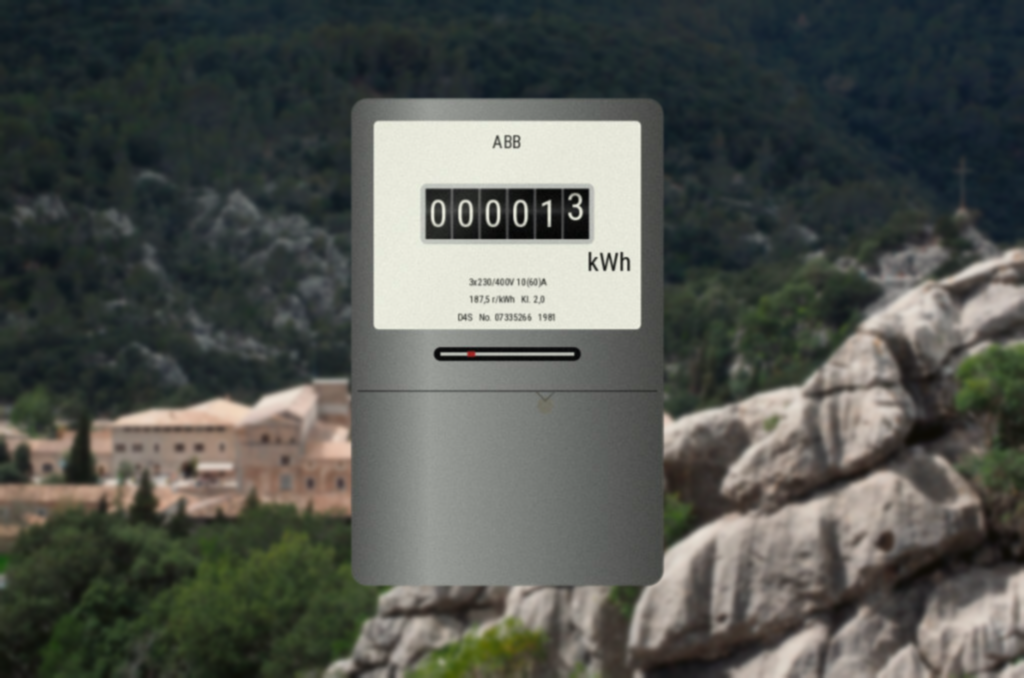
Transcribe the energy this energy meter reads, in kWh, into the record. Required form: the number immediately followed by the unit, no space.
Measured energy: 13kWh
